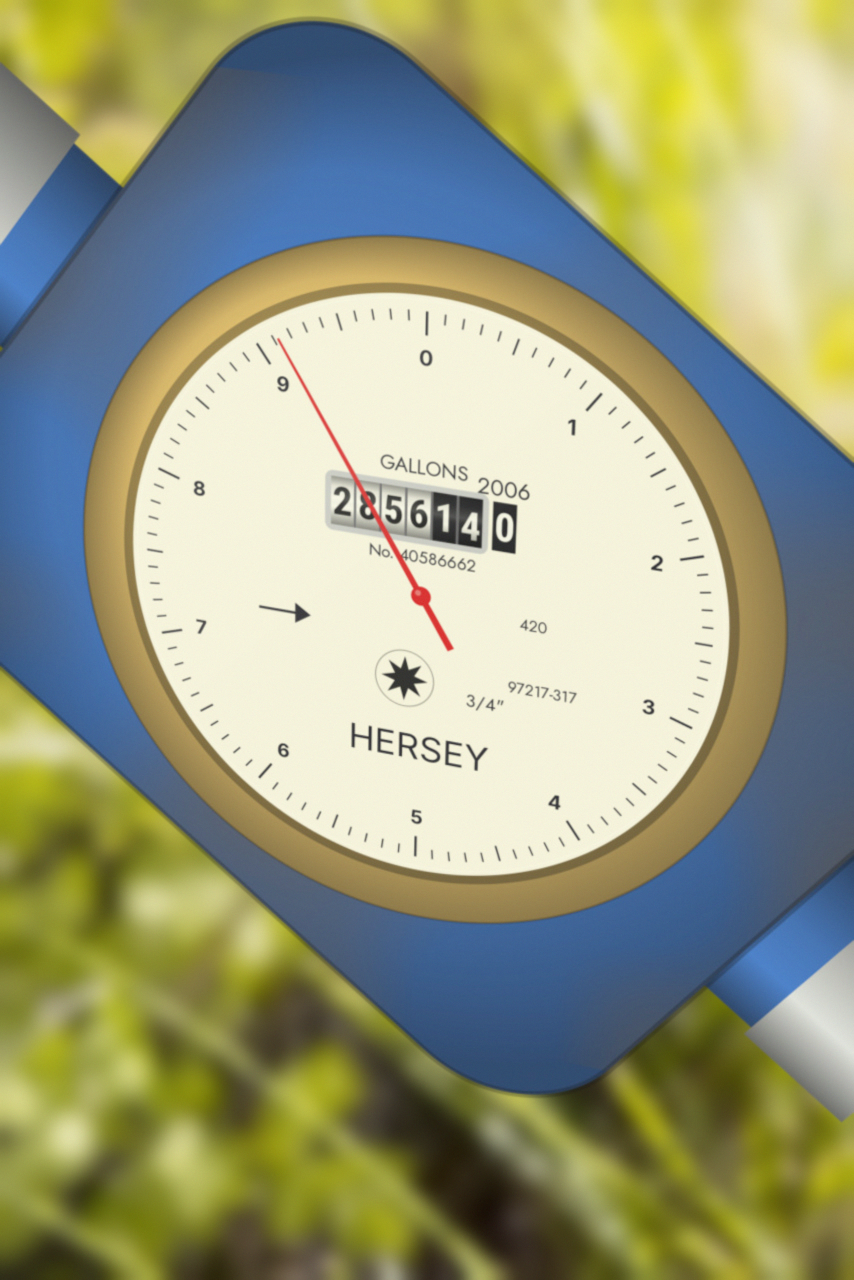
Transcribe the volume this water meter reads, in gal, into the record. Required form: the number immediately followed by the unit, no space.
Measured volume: 2856139.1gal
